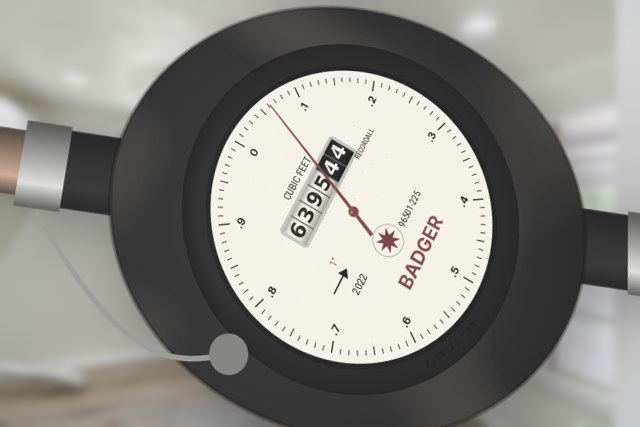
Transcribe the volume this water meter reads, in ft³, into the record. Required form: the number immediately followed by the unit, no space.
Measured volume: 639544.06ft³
